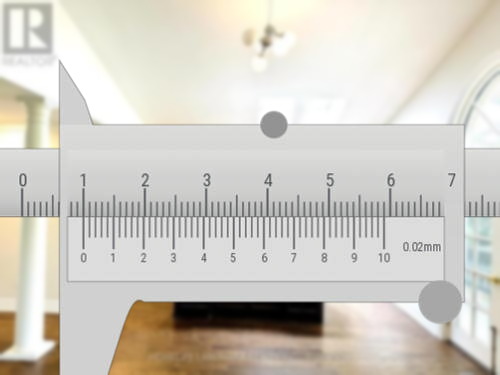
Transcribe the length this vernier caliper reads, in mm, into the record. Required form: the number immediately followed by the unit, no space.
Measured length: 10.0mm
